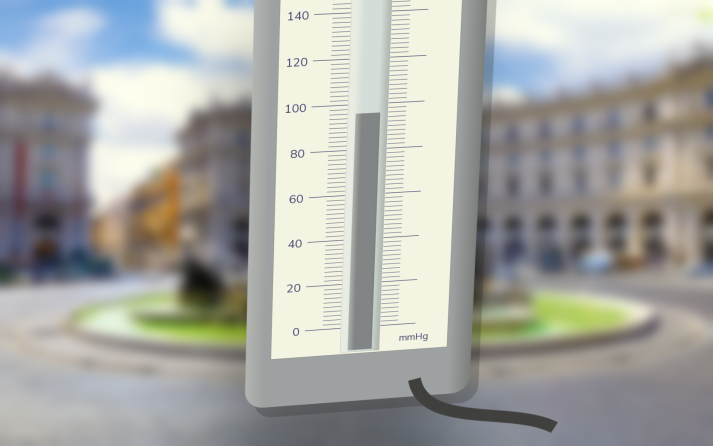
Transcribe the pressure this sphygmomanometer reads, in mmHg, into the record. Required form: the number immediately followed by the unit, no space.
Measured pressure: 96mmHg
